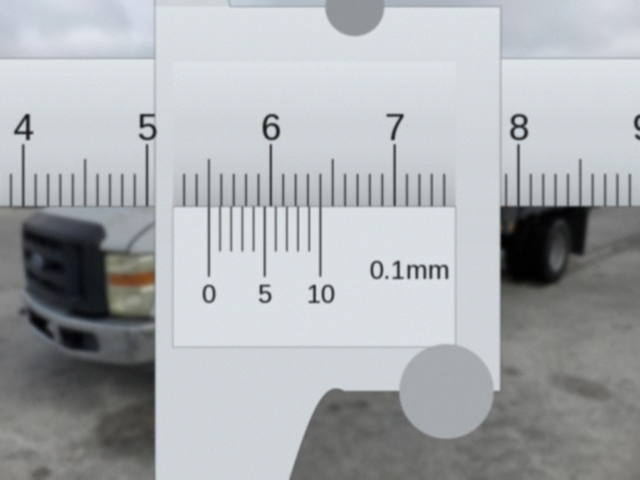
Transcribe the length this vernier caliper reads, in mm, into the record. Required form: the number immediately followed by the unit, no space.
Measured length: 55.0mm
